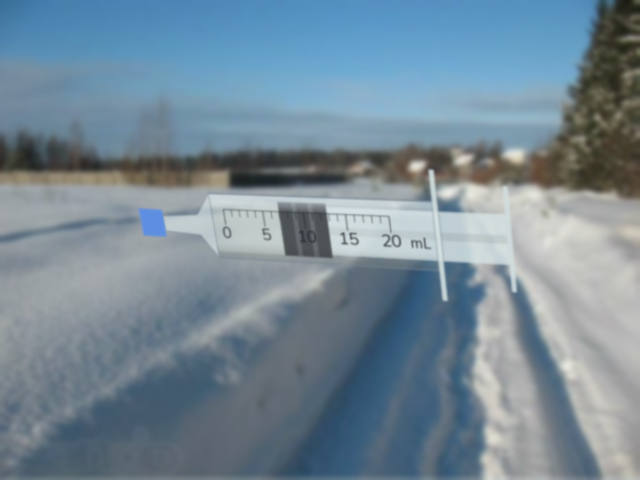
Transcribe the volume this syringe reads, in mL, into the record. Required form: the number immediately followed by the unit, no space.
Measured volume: 7mL
